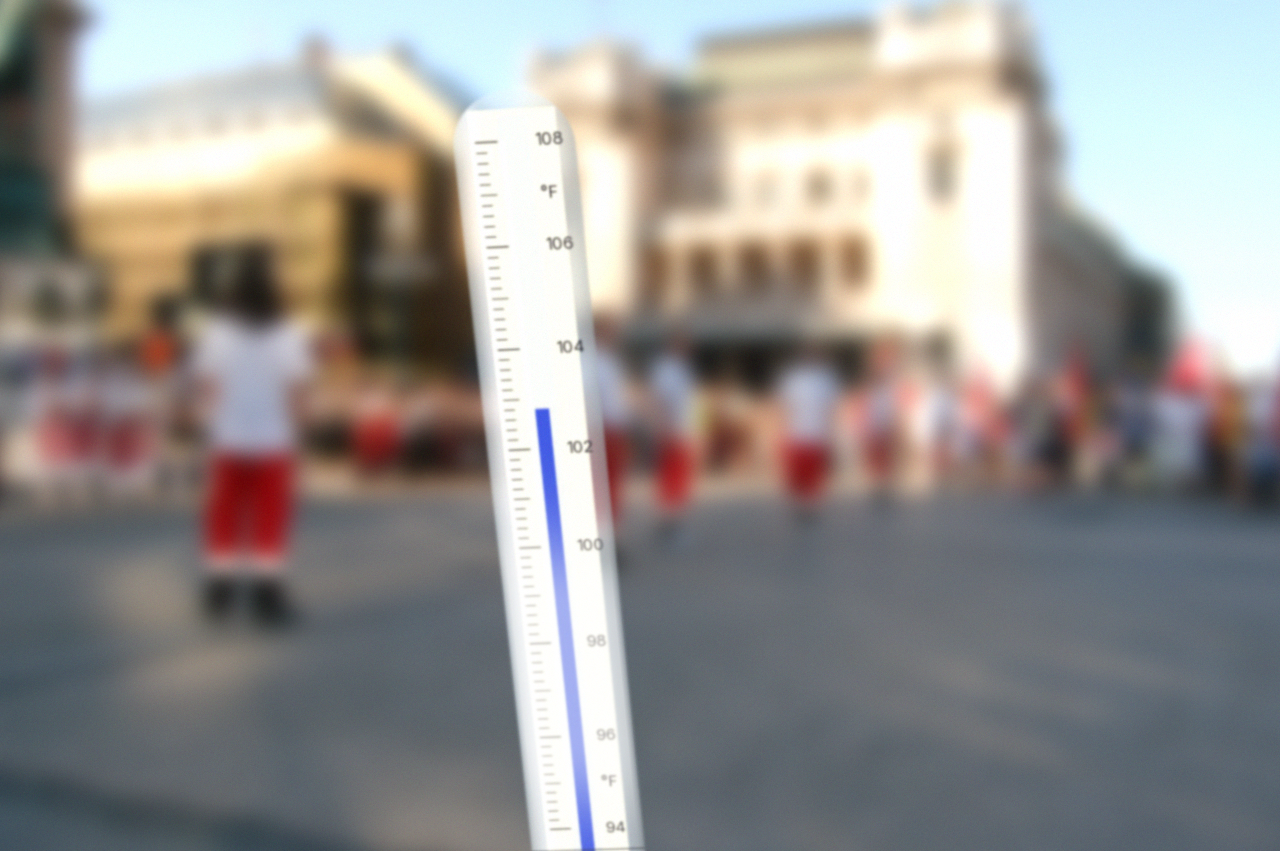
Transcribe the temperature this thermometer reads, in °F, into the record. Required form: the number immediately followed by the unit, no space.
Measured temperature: 102.8°F
